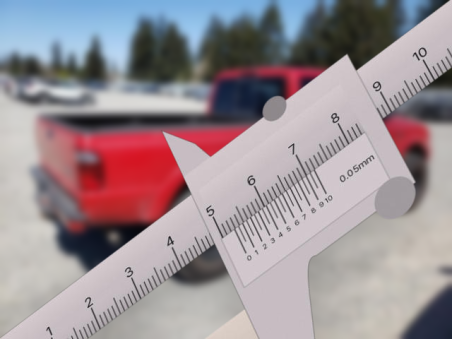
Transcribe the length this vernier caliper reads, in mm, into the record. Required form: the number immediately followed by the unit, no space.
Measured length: 52.8mm
